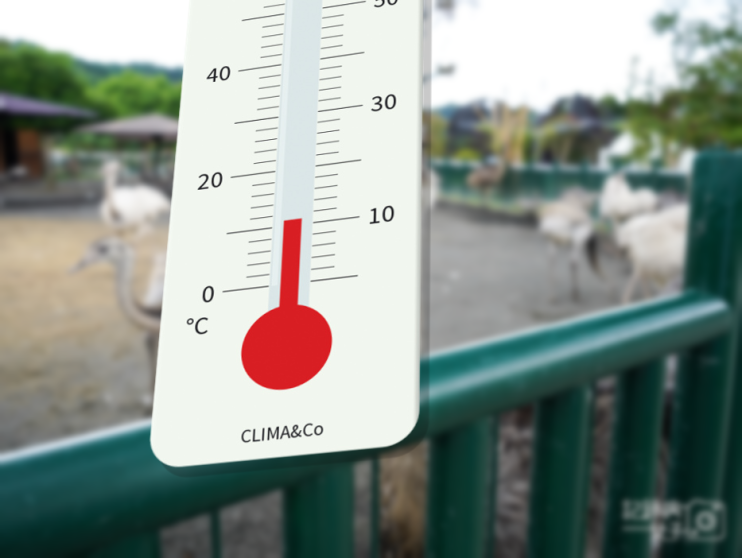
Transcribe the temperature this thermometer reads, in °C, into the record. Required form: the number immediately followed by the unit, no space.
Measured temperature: 11°C
